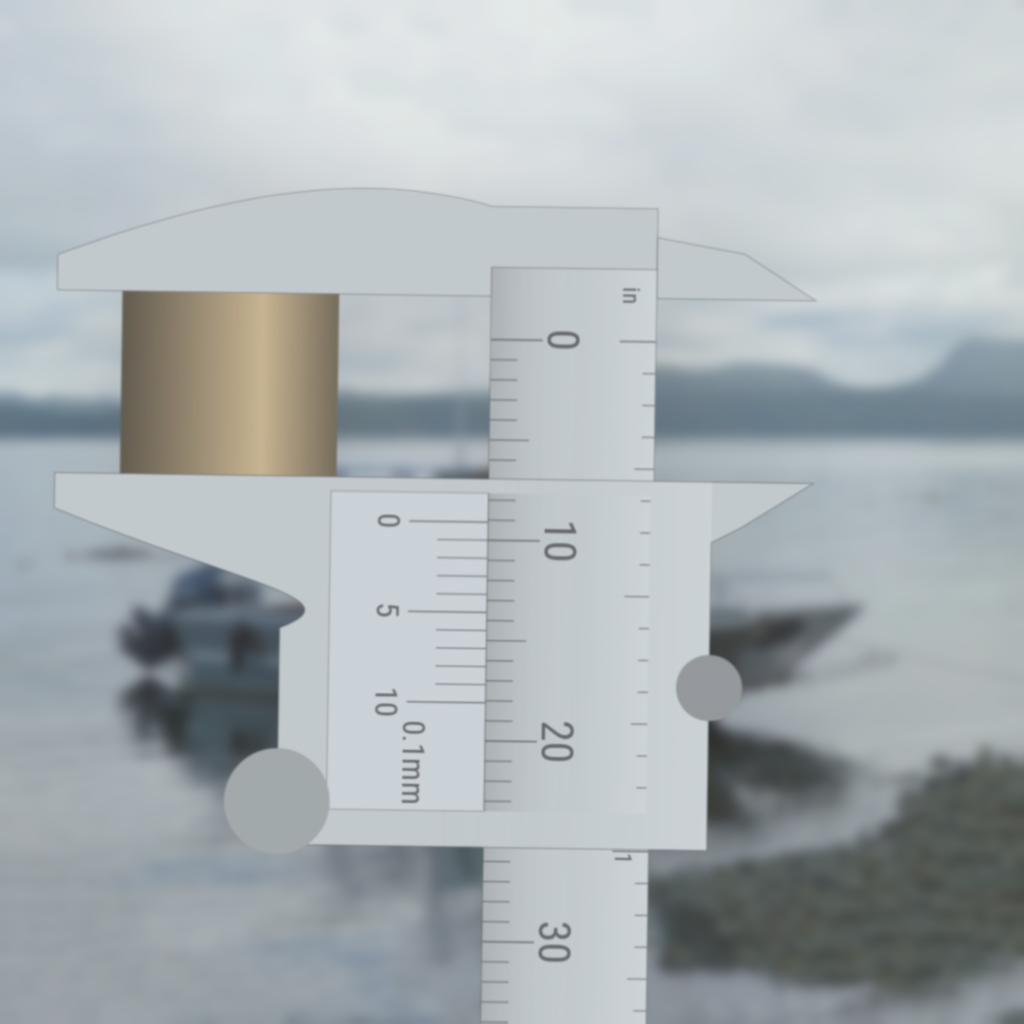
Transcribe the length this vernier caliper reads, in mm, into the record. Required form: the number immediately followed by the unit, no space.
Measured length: 9.1mm
